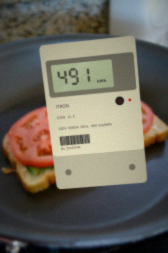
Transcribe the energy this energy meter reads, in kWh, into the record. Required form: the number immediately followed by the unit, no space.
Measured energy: 491kWh
